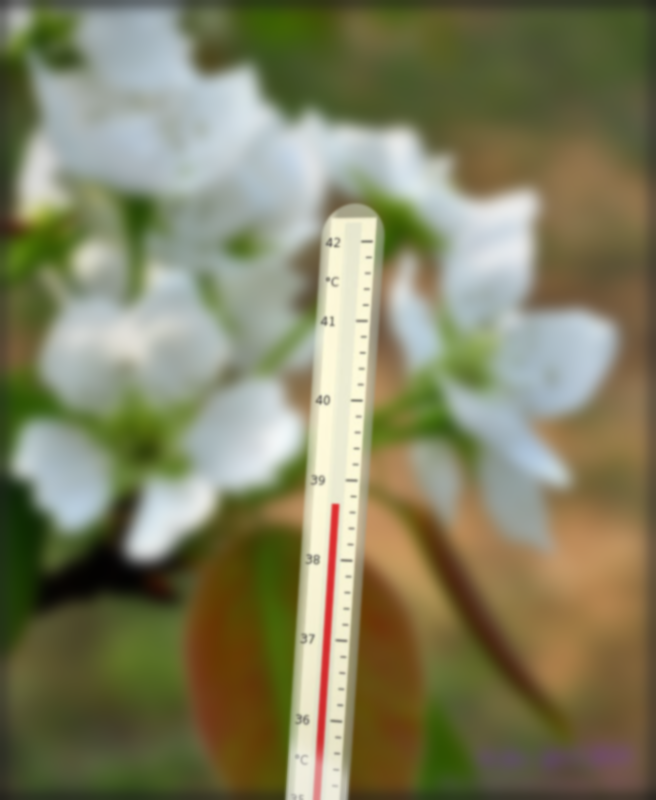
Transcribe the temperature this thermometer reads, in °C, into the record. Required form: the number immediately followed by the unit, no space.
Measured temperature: 38.7°C
